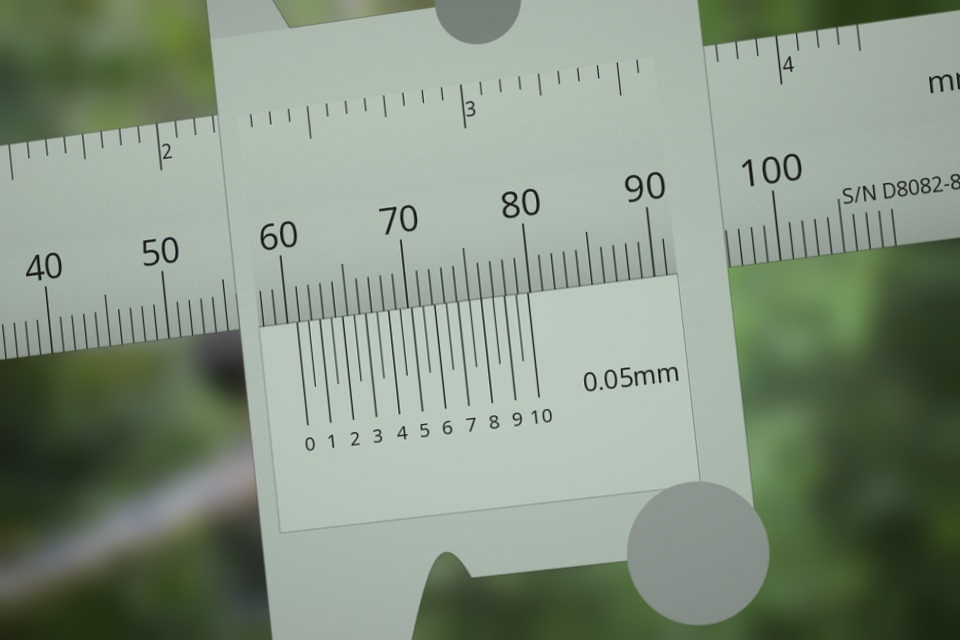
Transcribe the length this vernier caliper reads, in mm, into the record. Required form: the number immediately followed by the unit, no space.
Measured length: 60.8mm
